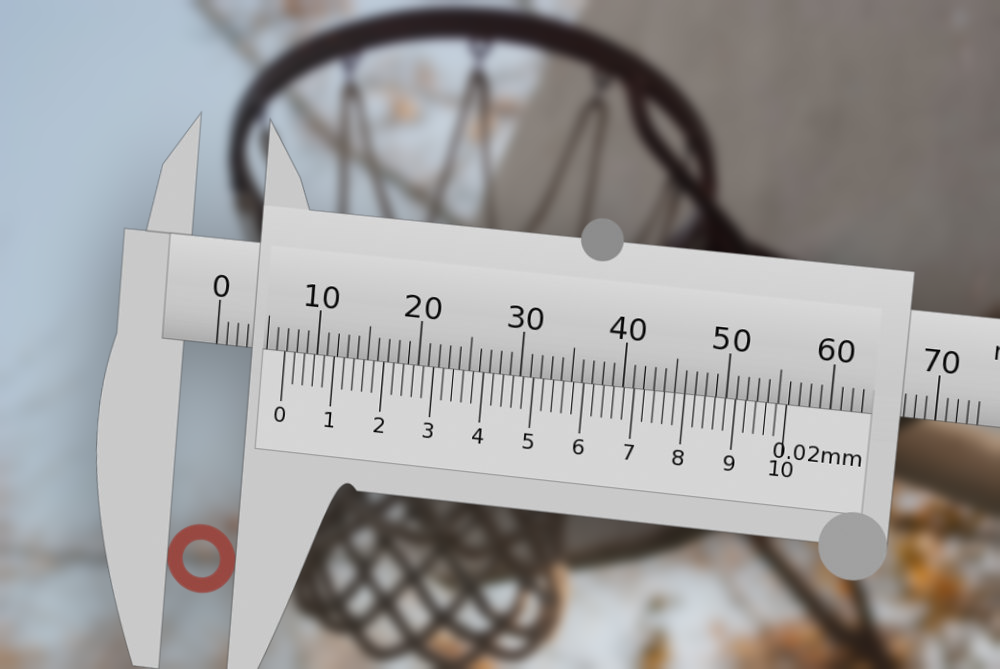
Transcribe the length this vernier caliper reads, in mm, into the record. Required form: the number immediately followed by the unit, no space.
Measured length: 6.8mm
